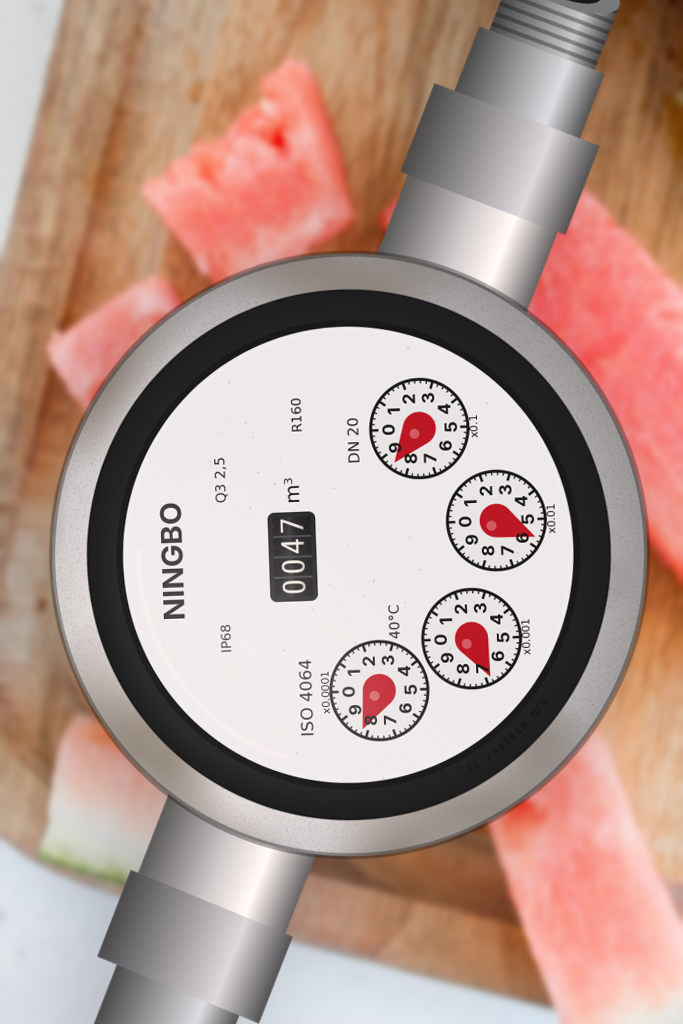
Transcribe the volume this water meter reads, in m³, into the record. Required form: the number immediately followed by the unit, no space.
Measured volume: 47.8568m³
